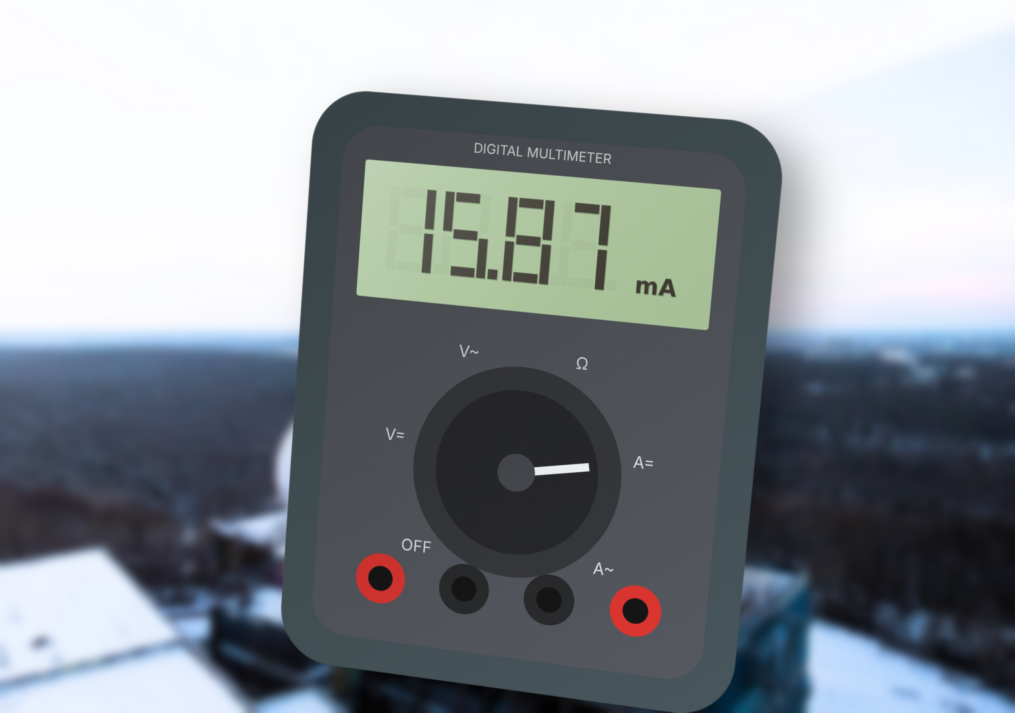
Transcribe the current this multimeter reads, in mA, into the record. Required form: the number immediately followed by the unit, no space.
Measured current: 15.87mA
